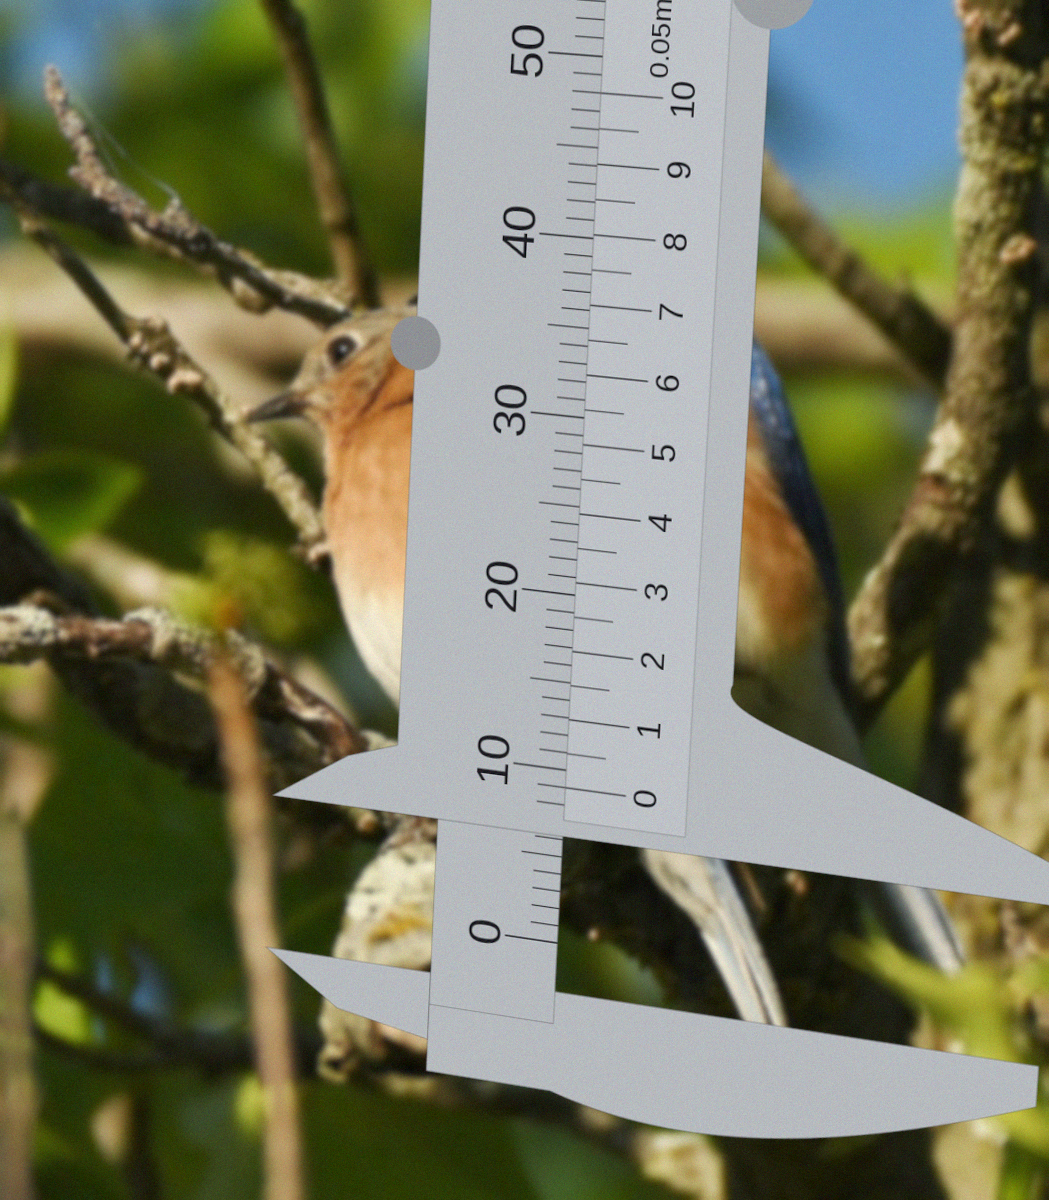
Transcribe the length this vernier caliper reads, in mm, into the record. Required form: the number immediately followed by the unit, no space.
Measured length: 9.0mm
